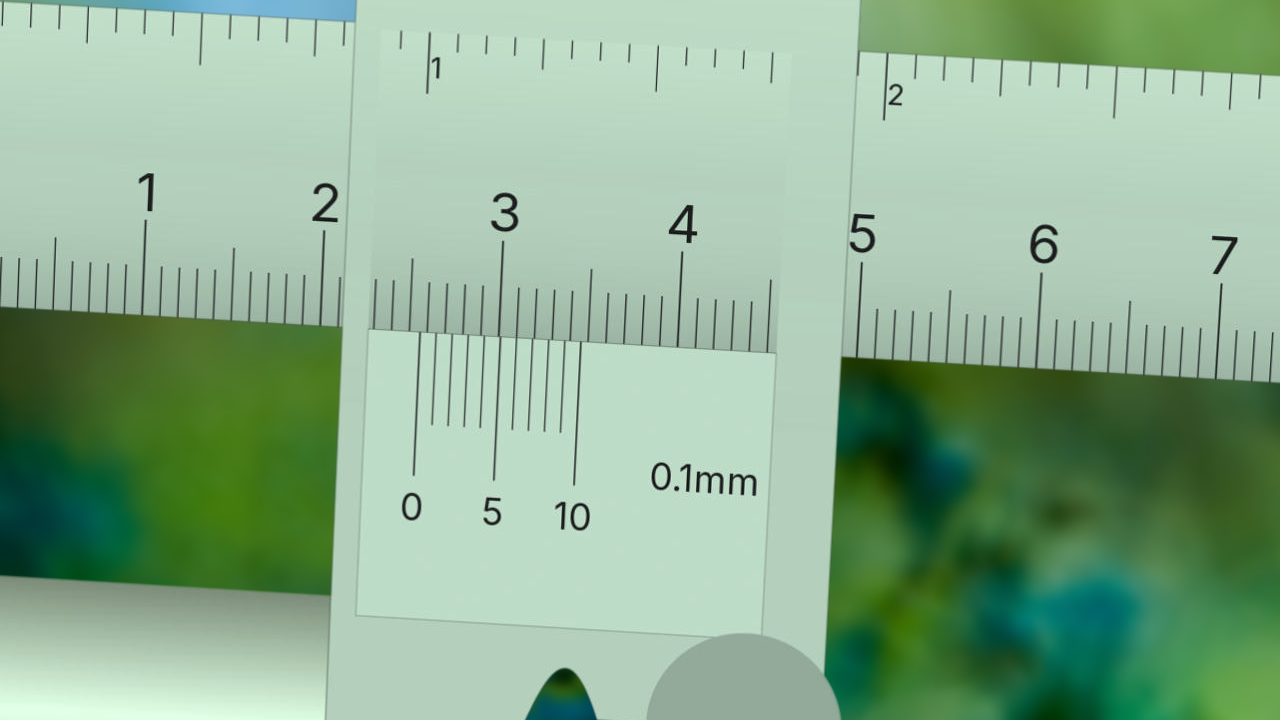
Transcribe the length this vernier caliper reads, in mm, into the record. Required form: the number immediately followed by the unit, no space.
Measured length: 25.6mm
